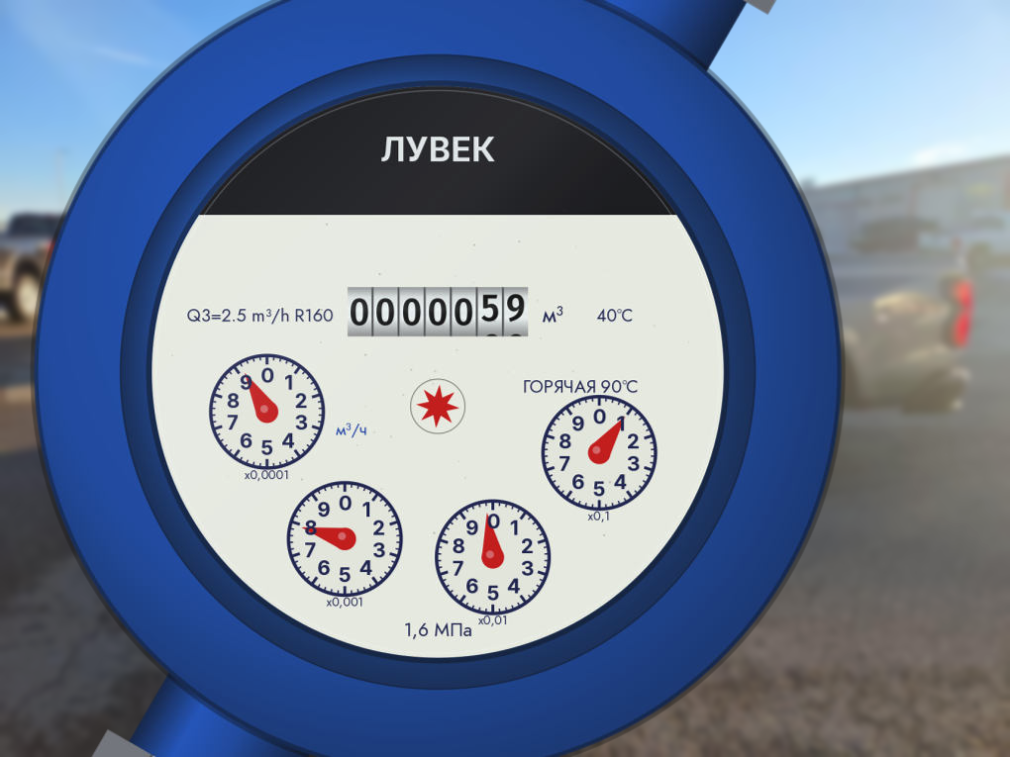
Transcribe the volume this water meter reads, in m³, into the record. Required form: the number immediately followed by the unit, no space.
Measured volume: 59.0979m³
